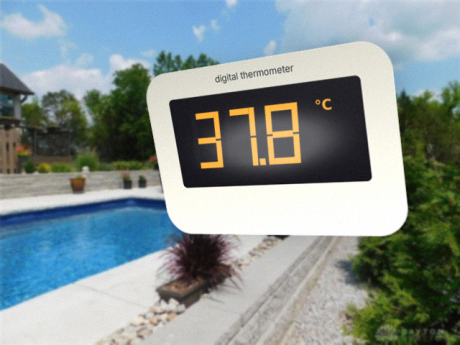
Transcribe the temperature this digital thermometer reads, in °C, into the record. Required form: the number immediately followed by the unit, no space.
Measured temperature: 37.8°C
